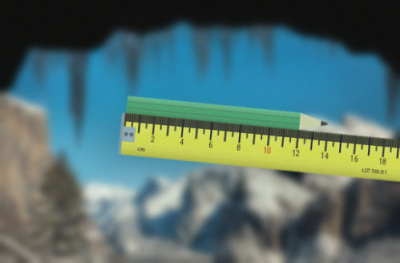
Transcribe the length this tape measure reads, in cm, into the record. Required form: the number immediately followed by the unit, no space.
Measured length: 14cm
